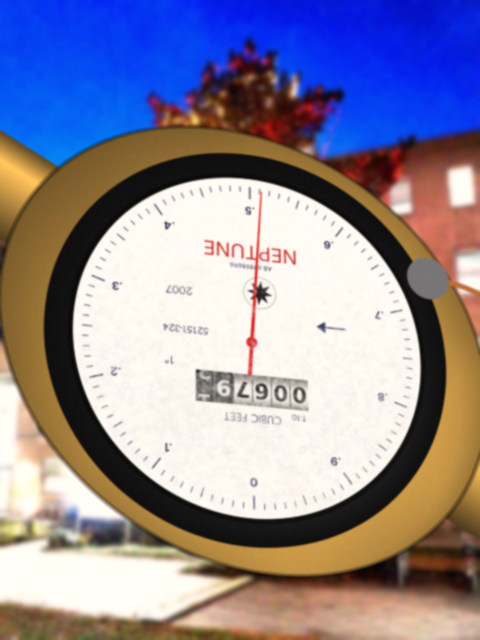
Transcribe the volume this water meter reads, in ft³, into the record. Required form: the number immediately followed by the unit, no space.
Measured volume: 6791.51ft³
